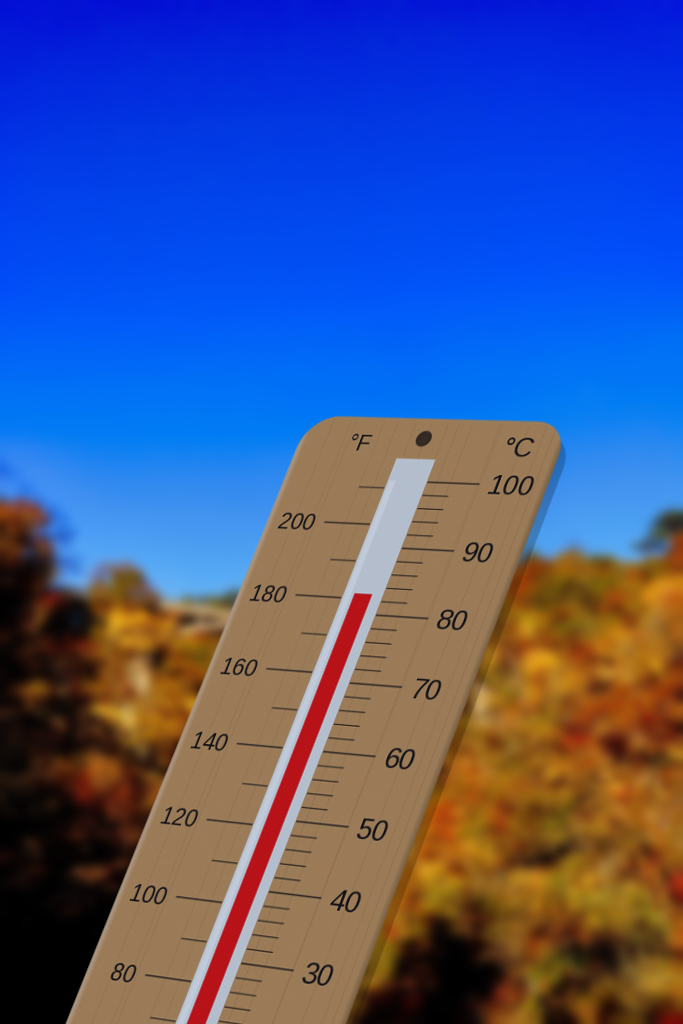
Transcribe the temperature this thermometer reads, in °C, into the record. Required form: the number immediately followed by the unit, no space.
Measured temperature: 83°C
